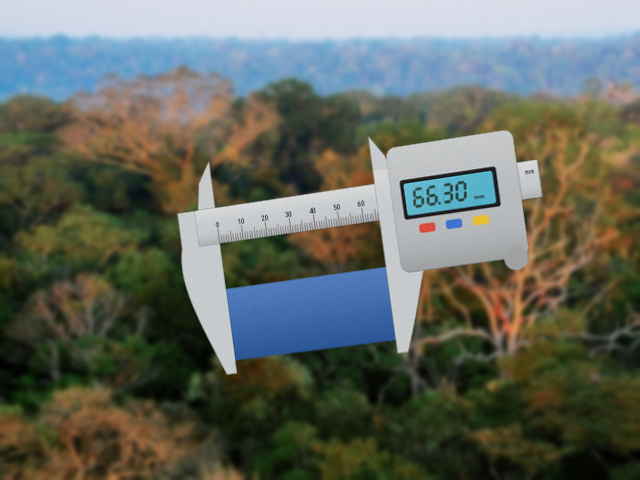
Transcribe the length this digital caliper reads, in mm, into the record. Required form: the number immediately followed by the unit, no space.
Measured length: 66.30mm
